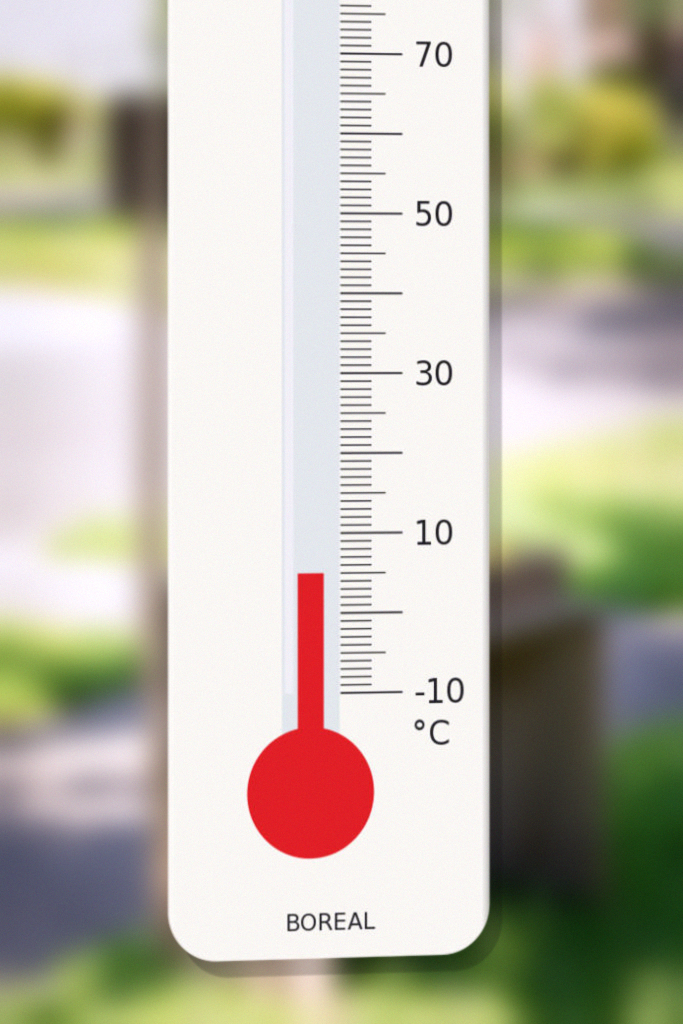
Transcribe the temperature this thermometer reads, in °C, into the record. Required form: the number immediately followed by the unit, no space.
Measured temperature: 5°C
